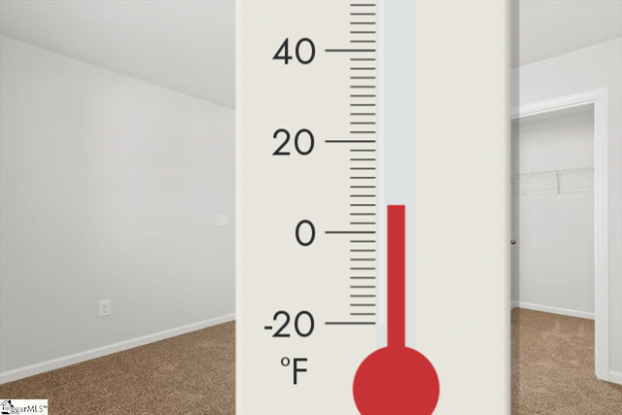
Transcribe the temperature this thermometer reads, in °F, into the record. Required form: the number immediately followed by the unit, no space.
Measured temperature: 6°F
